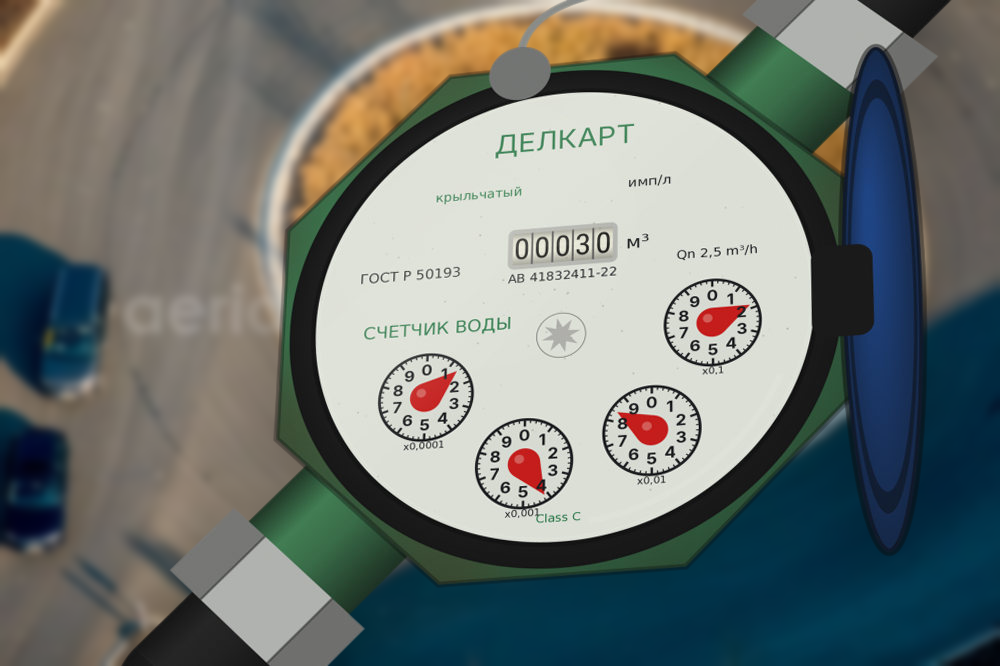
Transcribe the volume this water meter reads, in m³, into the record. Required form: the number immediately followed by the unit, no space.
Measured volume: 30.1841m³
